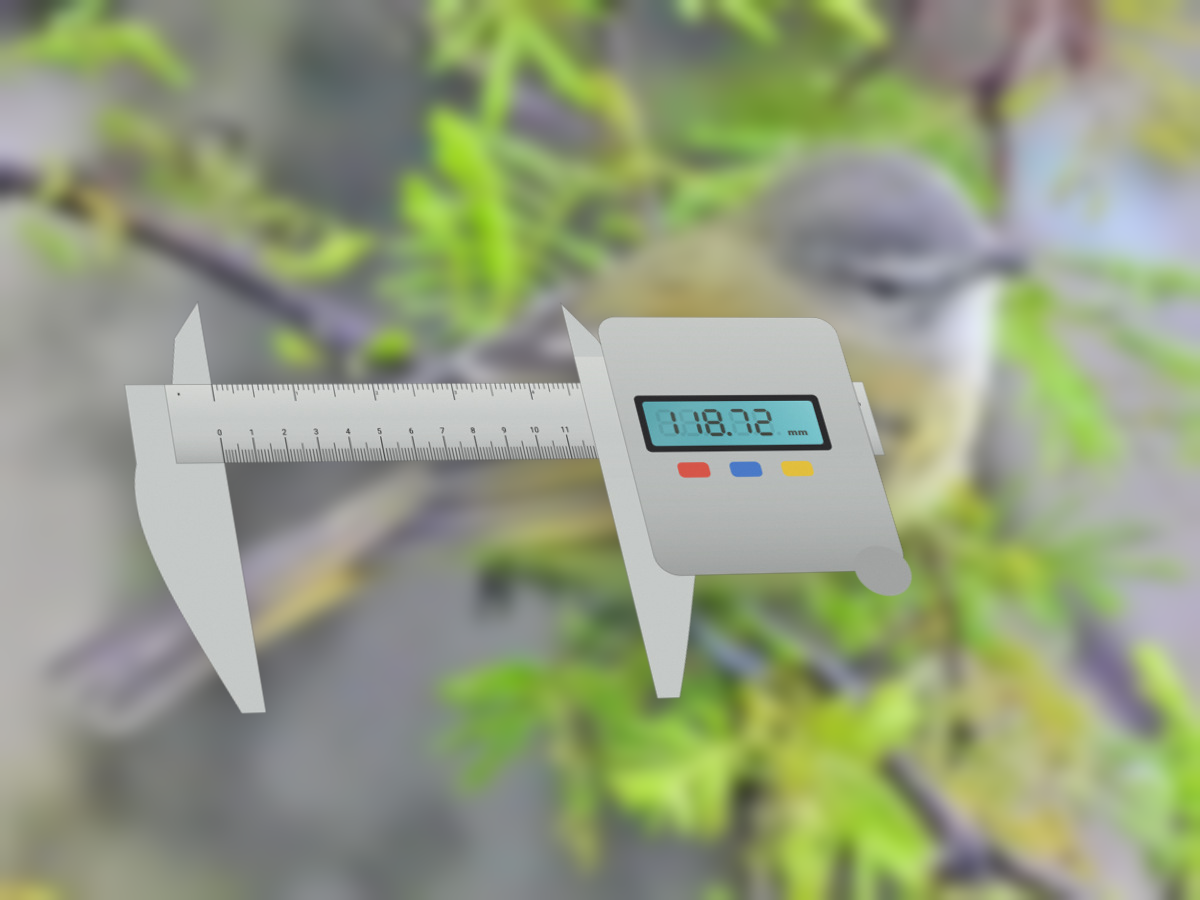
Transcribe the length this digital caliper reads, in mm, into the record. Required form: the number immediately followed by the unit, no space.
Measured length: 118.72mm
